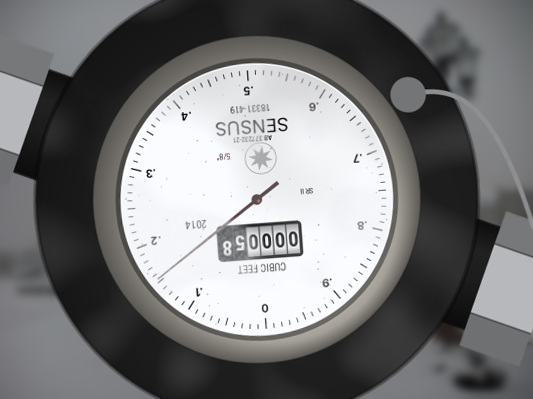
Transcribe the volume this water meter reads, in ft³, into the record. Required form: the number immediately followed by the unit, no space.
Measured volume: 58.15ft³
